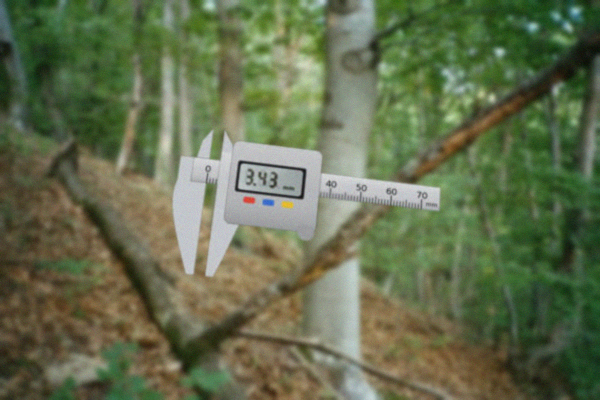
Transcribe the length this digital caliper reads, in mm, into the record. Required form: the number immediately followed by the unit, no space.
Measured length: 3.43mm
